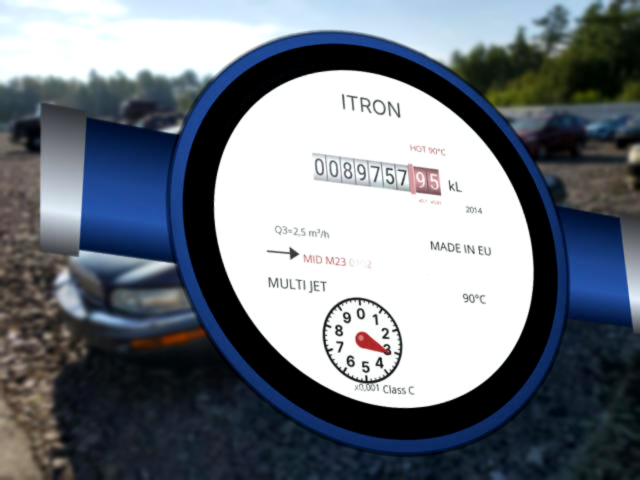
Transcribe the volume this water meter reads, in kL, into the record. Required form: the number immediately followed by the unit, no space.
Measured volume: 89757.953kL
